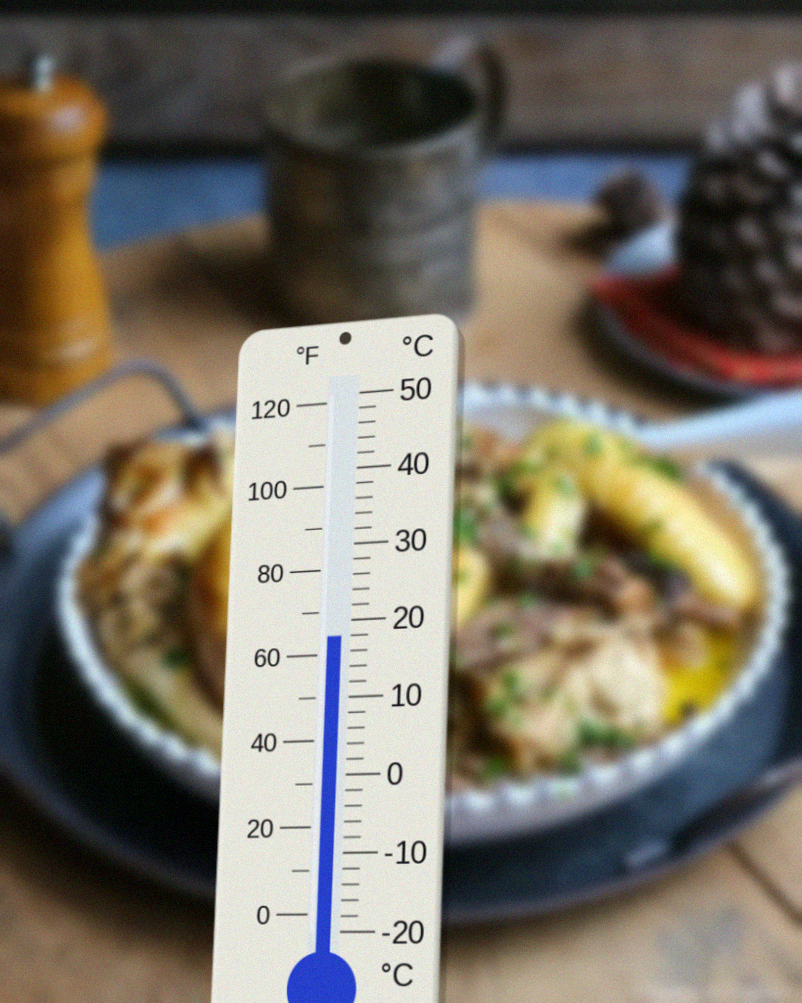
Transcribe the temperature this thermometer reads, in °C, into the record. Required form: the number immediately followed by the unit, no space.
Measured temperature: 18°C
